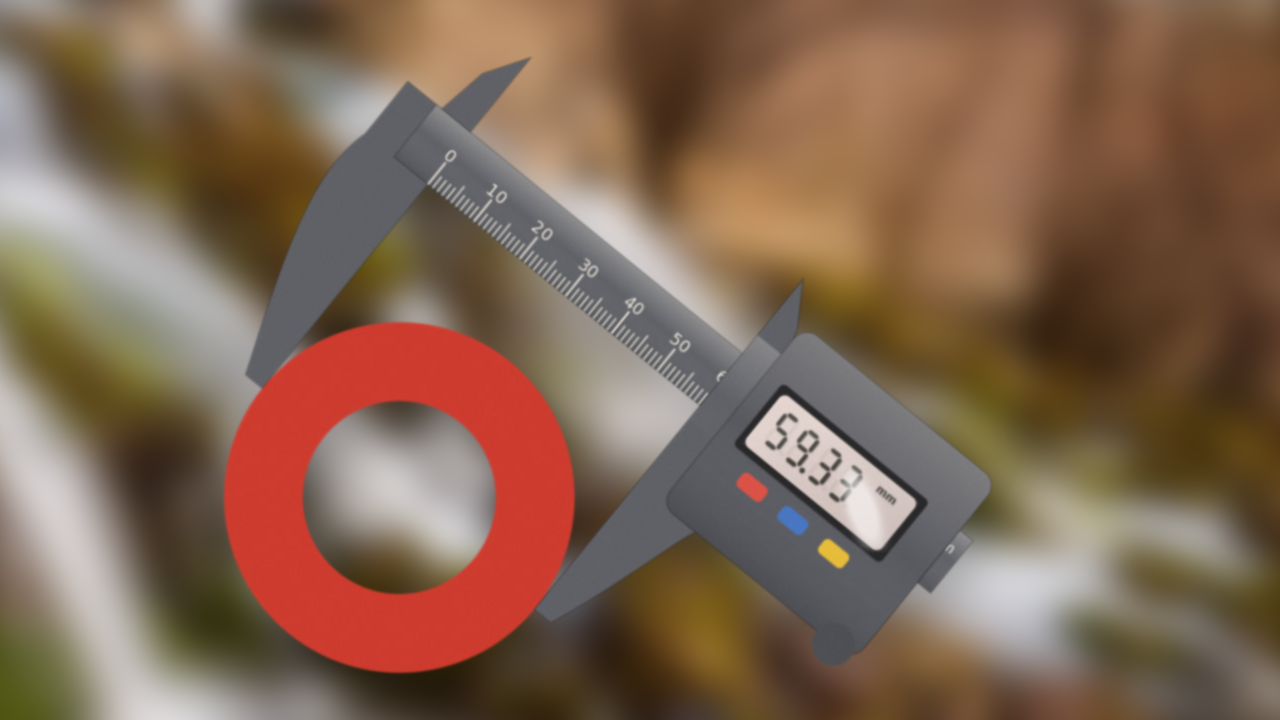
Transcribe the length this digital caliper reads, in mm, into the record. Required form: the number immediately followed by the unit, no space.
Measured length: 59.33mm
